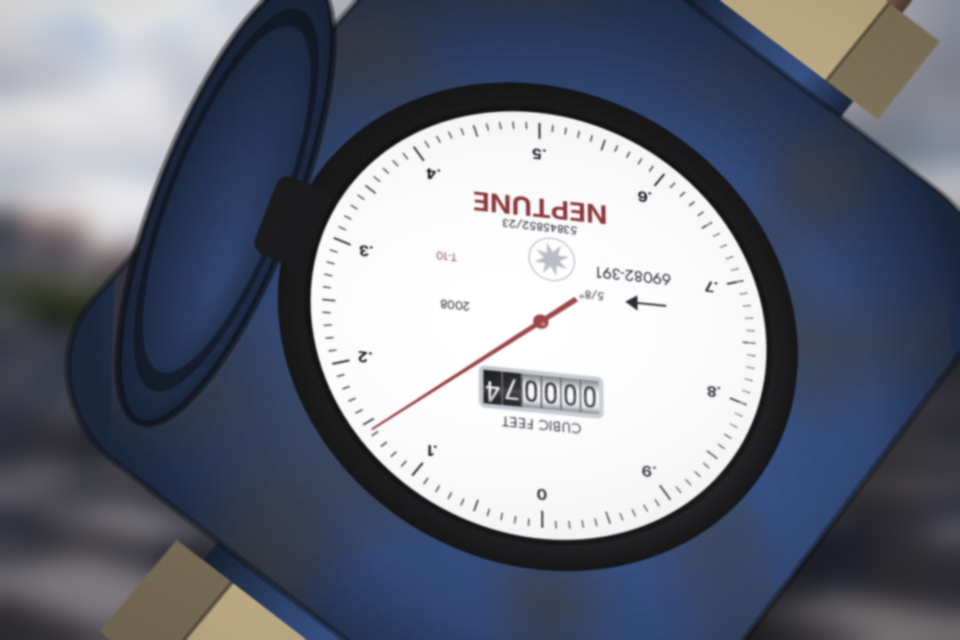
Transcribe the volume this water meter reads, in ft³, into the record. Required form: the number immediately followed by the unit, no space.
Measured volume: 74.14ft³
